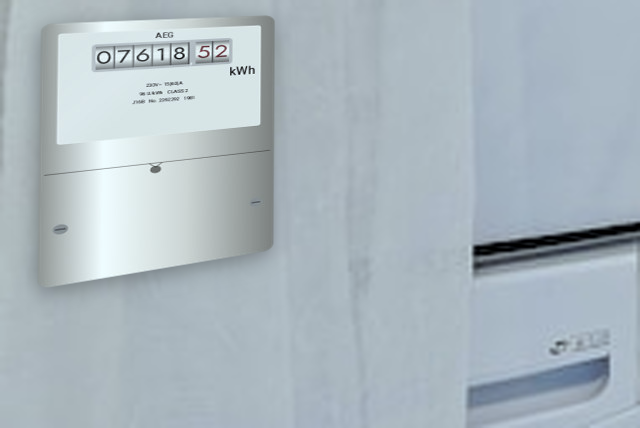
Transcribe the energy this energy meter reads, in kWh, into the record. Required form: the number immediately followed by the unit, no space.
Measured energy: 7618.52kWh
